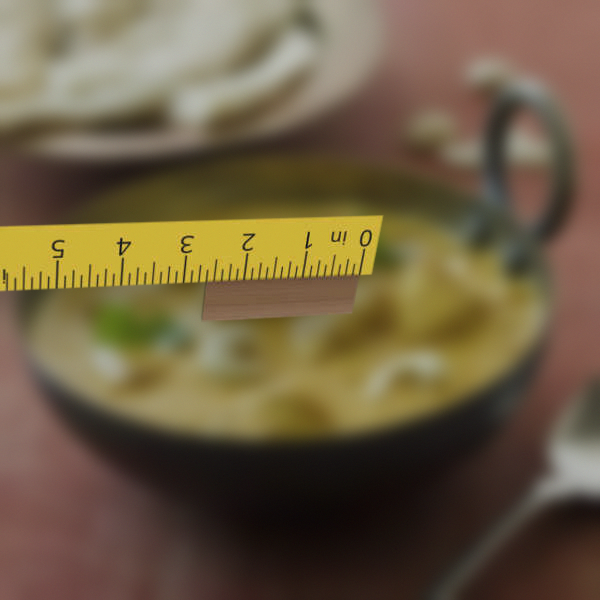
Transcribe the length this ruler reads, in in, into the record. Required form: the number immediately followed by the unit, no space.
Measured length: 2.625in
